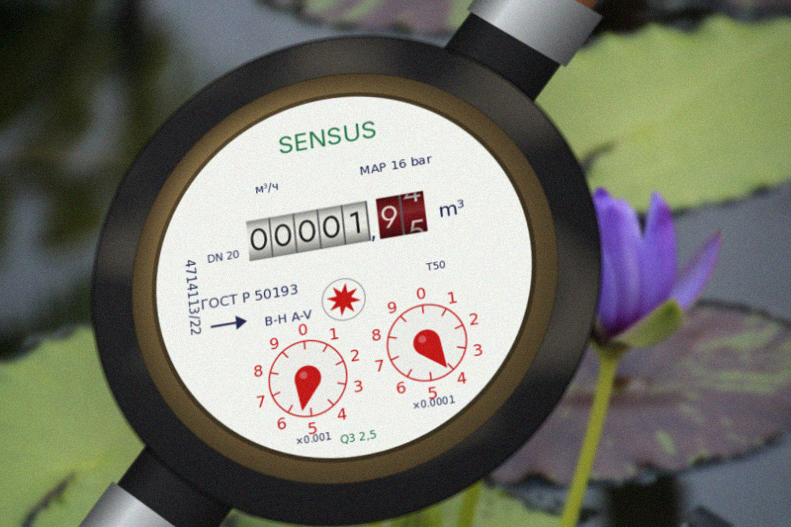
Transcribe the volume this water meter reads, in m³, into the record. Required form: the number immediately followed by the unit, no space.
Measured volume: 1.9454m³
